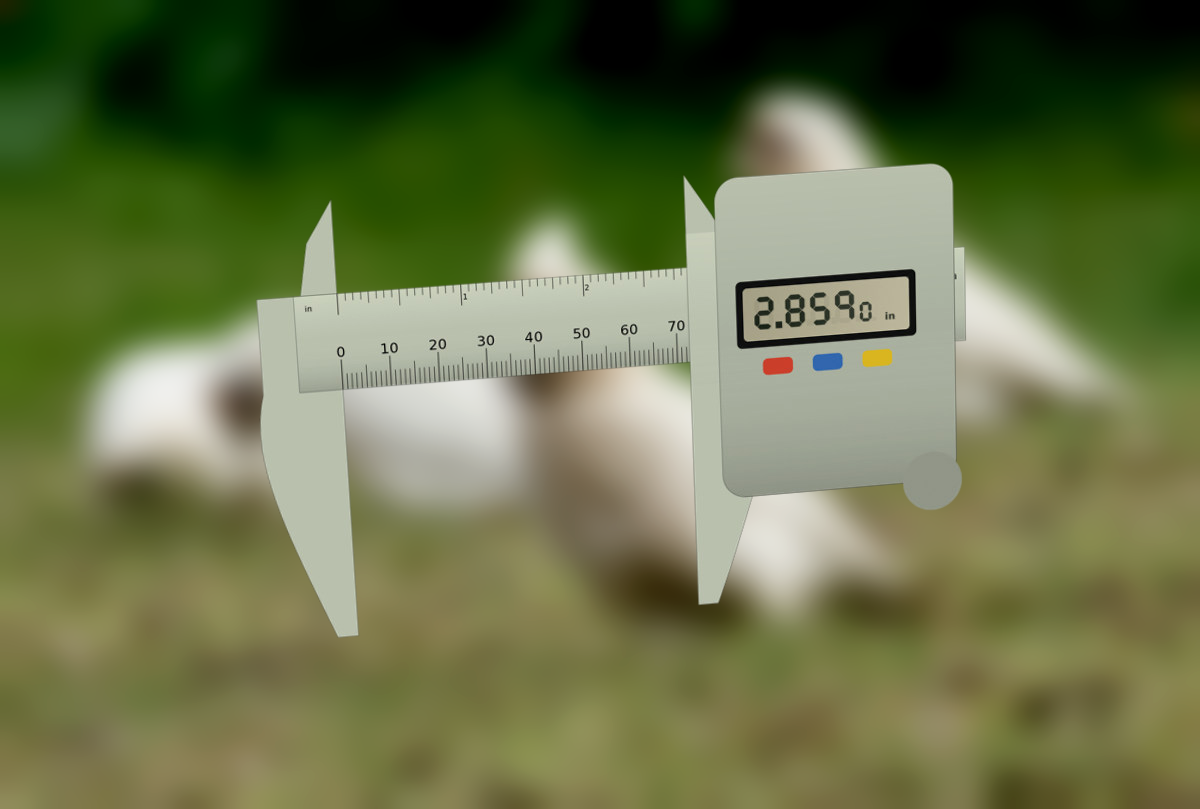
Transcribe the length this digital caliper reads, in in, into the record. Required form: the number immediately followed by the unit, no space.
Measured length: 2.8590in
